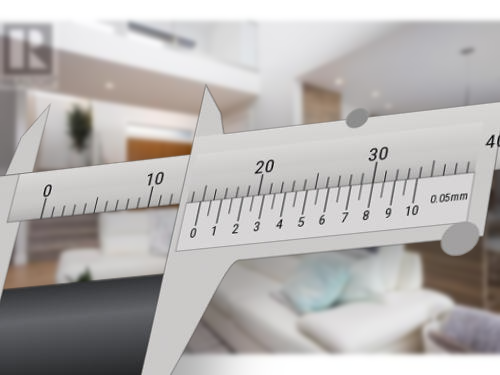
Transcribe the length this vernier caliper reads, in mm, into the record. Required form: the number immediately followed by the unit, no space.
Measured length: 14.8mm
